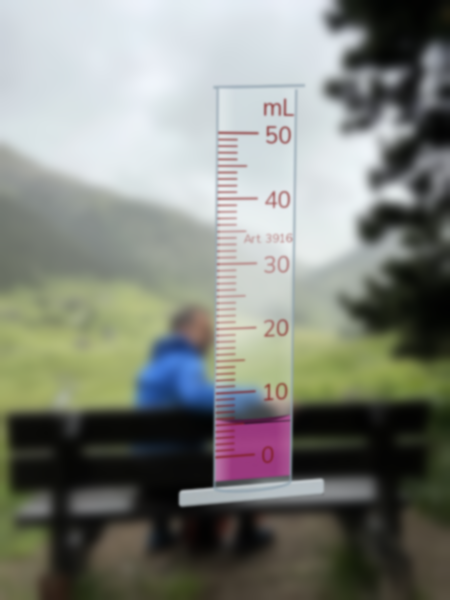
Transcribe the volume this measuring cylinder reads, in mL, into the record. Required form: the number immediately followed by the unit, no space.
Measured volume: 5mL
